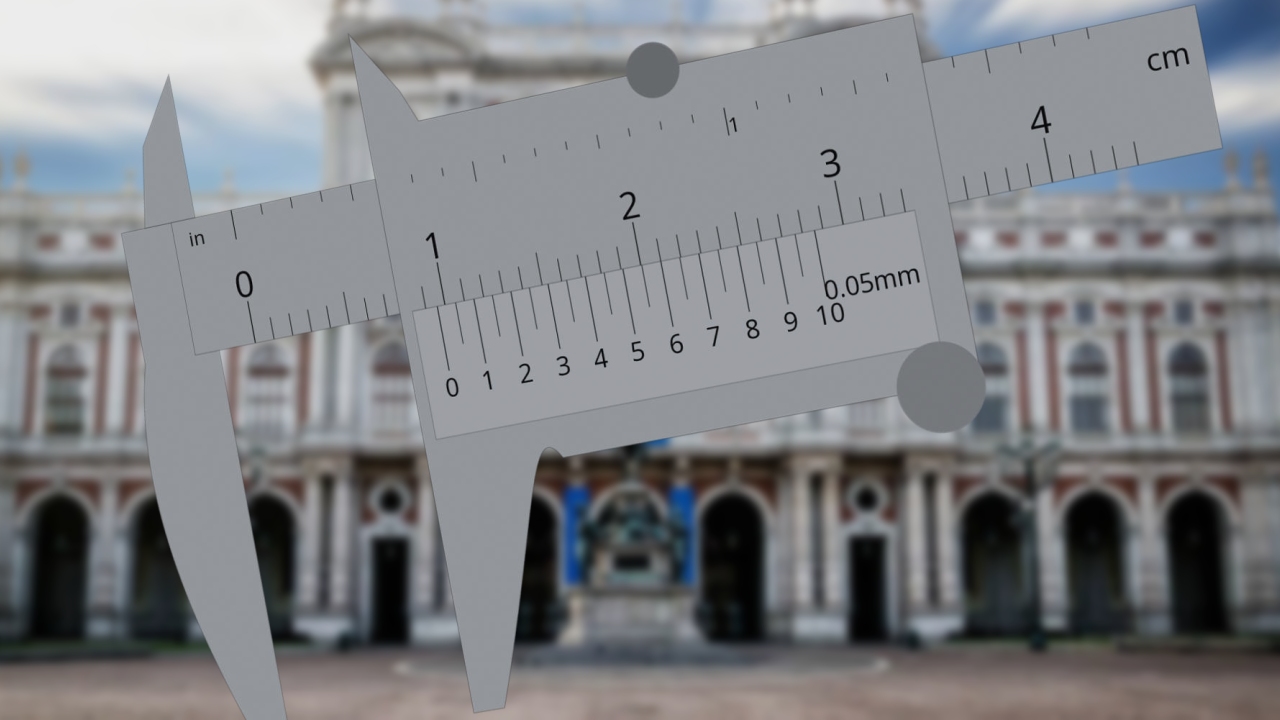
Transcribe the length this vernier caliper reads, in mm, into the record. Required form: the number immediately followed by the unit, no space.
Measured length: 9.6mm
